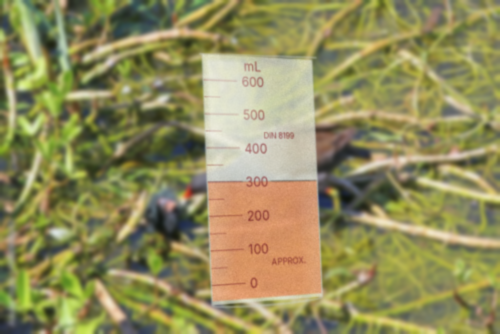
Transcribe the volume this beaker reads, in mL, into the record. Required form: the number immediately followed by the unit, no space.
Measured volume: 300mL
